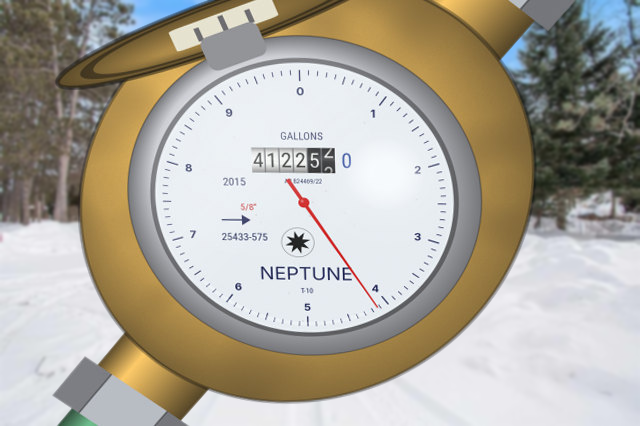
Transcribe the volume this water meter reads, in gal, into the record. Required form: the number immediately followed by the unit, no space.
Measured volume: 4122524.1gal
